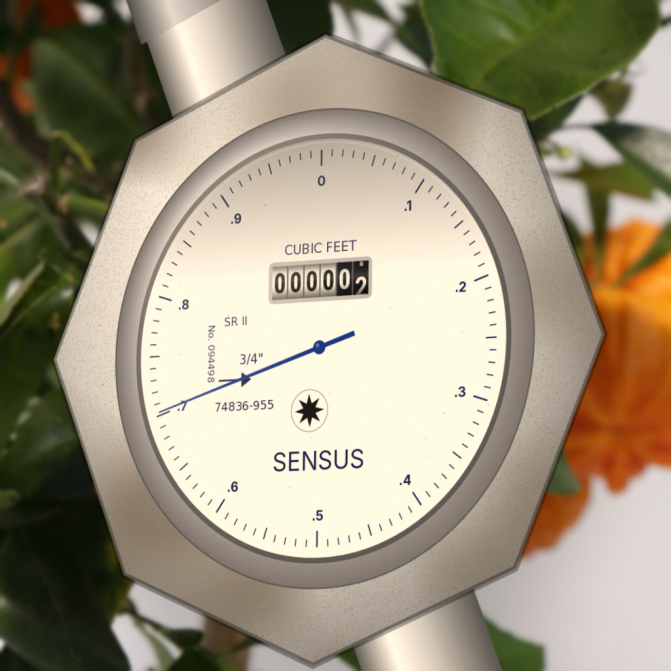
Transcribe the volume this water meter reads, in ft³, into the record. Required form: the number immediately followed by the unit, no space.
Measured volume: 1.70ft³
